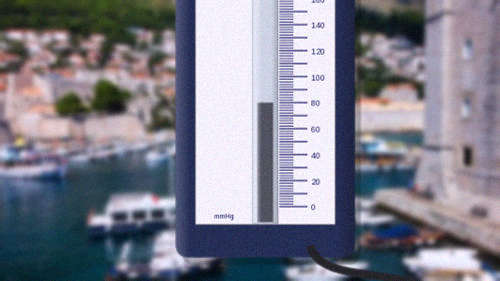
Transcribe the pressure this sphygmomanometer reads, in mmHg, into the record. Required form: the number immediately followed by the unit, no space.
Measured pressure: 80mmHg
